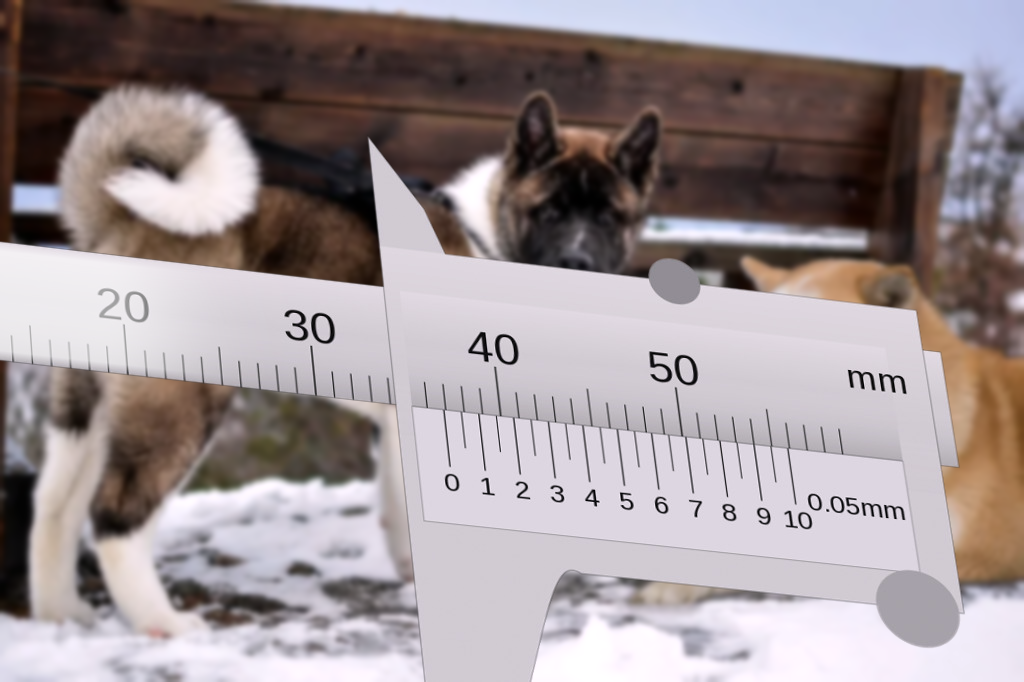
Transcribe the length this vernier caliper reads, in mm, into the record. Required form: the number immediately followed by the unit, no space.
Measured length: 36.9mm
